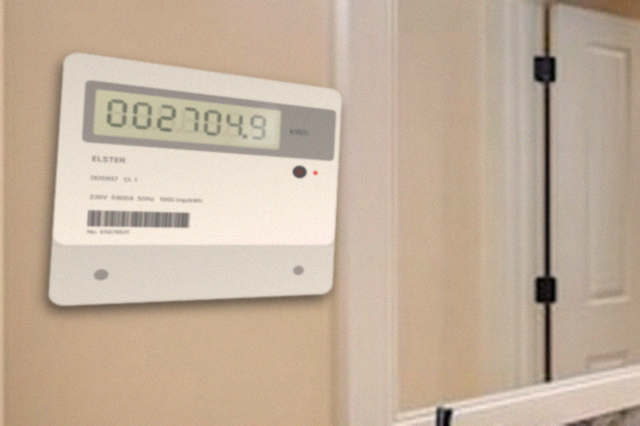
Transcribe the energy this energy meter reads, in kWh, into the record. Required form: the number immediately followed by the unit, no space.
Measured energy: 2704.9kWh
